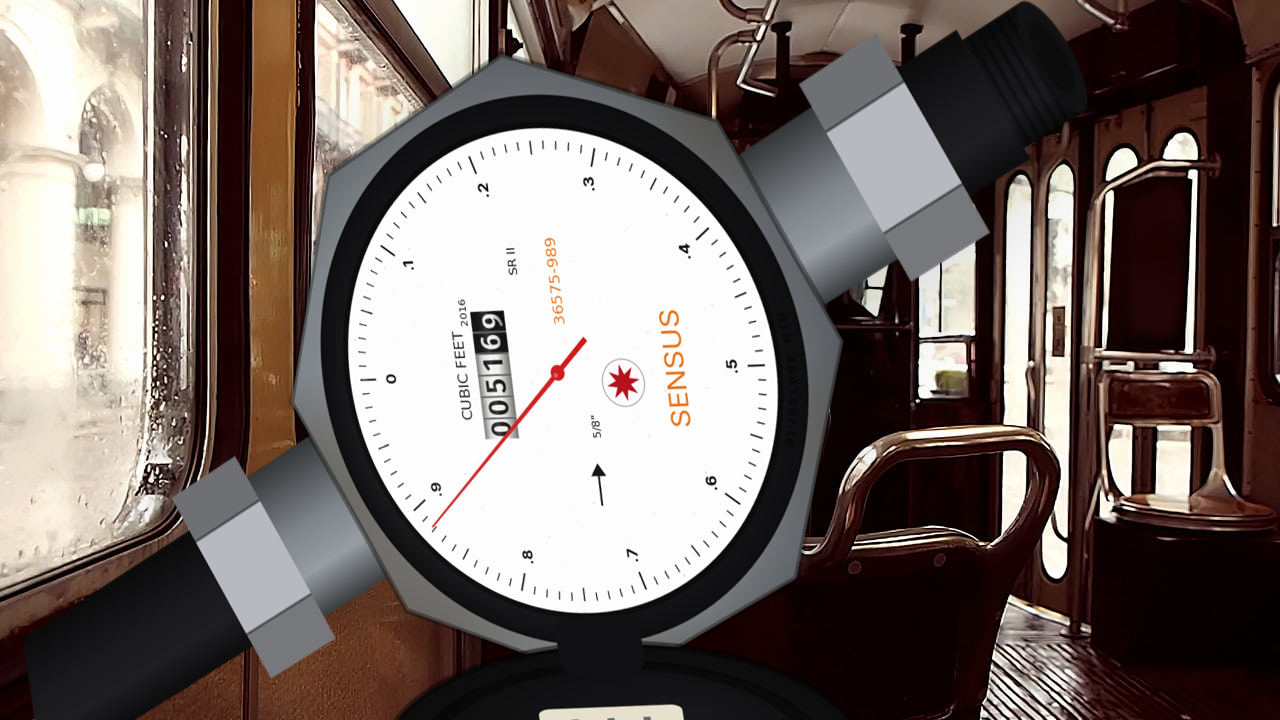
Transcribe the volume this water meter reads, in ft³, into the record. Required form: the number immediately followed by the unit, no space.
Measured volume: 5168.88ft³
